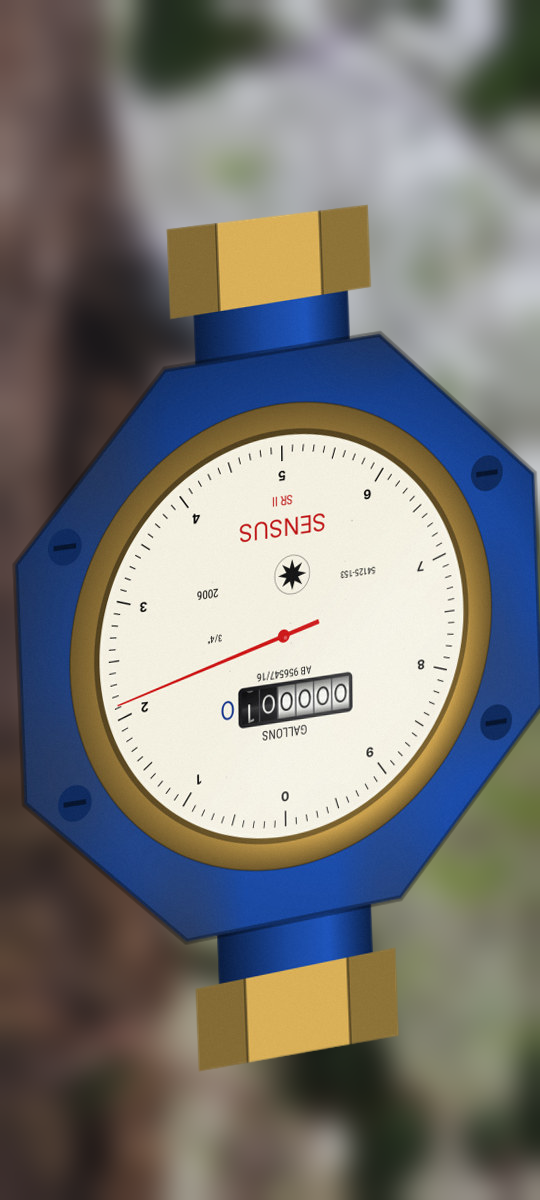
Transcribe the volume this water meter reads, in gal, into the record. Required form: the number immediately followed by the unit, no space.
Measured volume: 12.1gal
